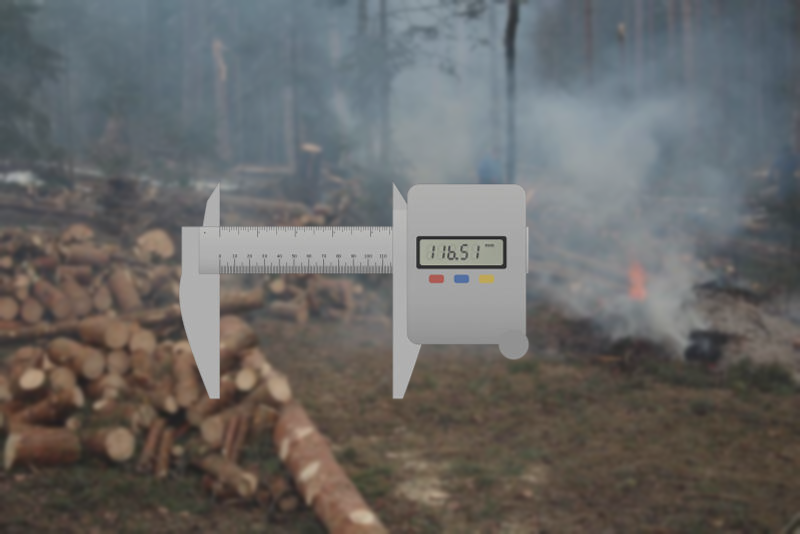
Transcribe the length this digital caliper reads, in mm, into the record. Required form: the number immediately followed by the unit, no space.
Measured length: 116.51mm
